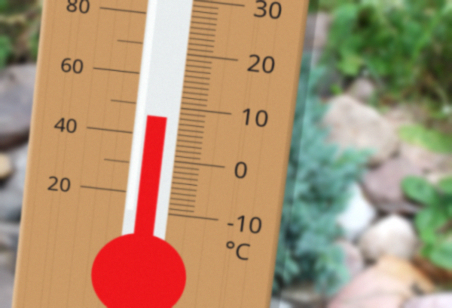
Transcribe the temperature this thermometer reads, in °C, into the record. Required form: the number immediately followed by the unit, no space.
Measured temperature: 8°C
